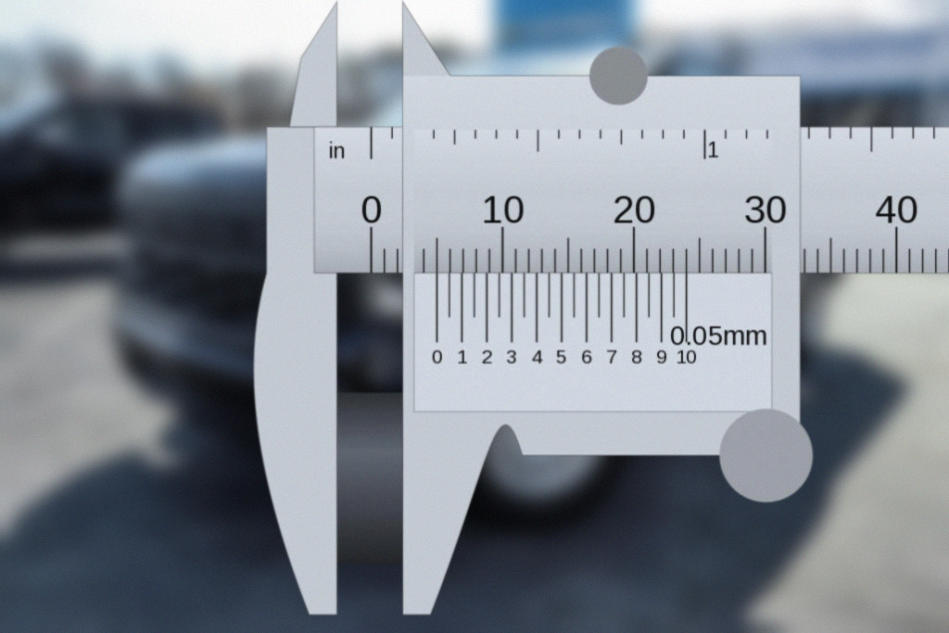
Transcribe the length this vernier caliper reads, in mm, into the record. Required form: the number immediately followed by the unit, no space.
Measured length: 5.0mm
